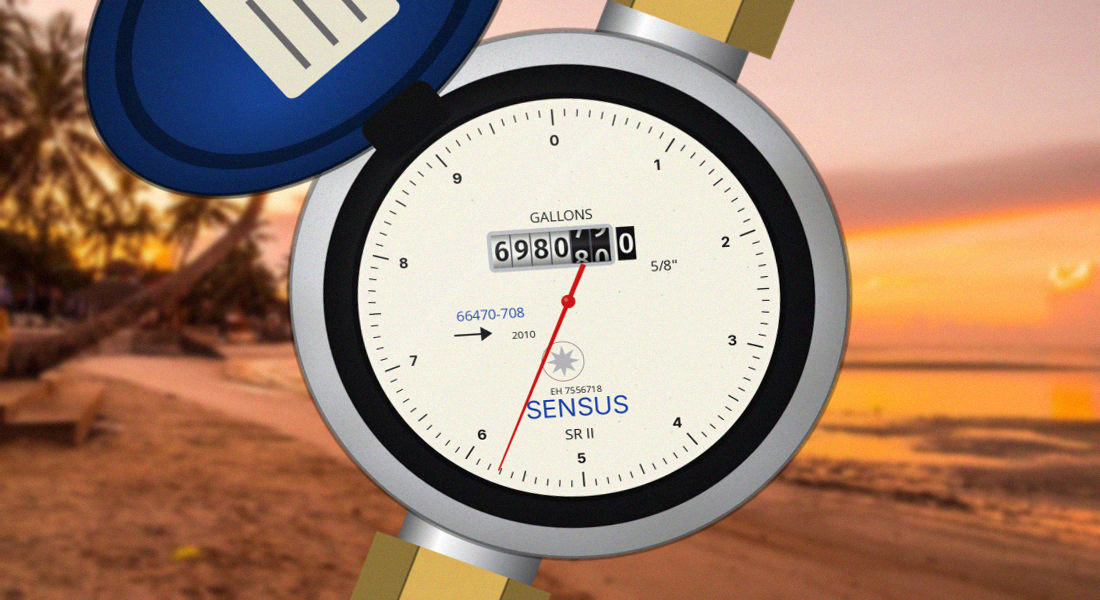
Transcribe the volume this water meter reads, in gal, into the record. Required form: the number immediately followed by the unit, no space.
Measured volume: 6980795.7gal
